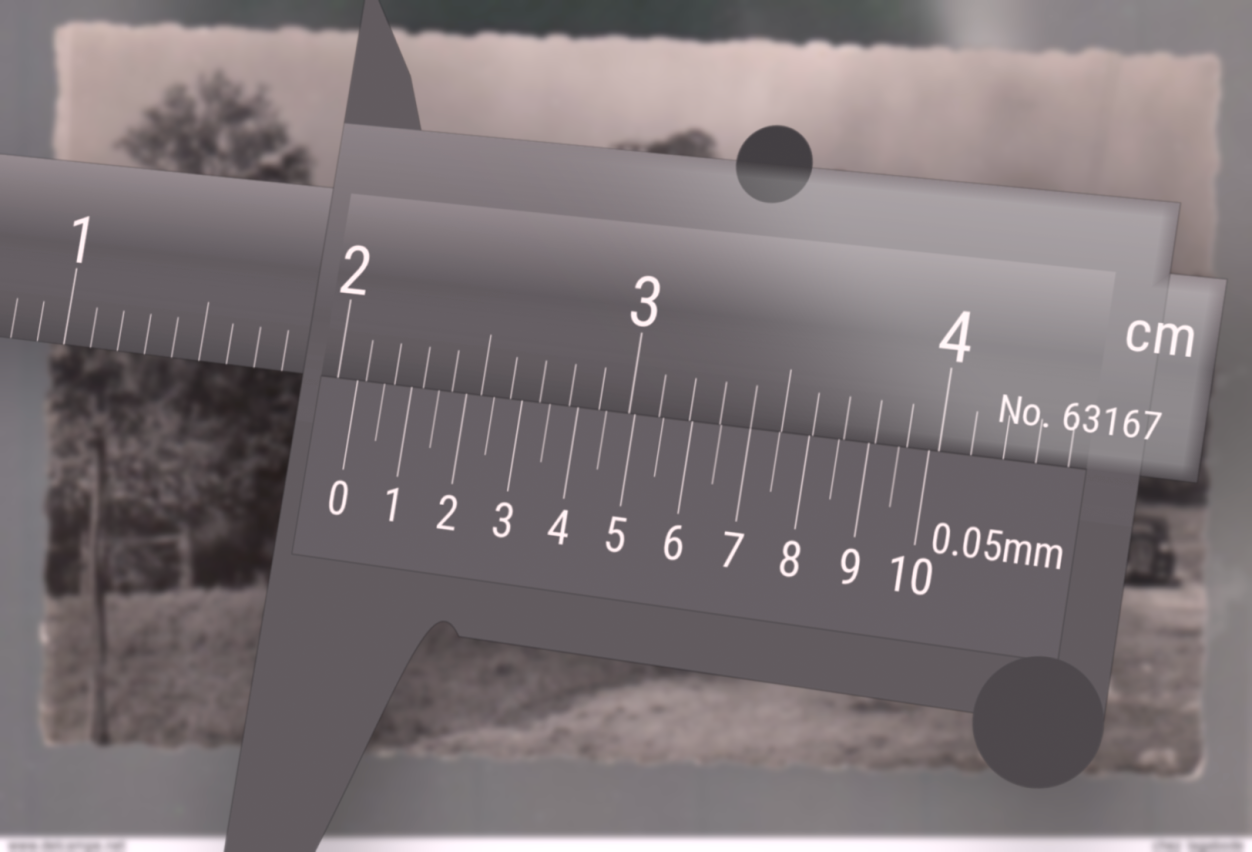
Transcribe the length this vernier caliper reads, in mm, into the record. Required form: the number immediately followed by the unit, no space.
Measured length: 20.70mm
